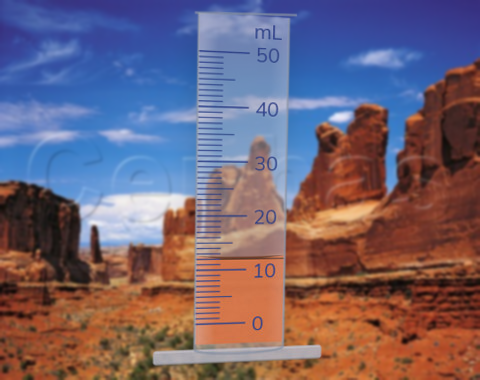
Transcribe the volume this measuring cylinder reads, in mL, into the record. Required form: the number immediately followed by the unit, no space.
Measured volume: 12mL
